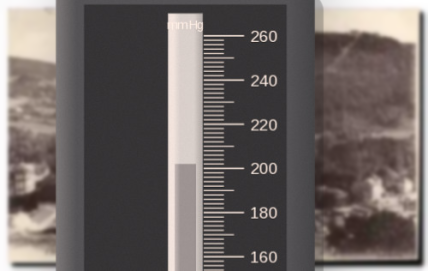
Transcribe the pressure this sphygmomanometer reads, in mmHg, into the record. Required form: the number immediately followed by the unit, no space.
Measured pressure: 202mmHg
